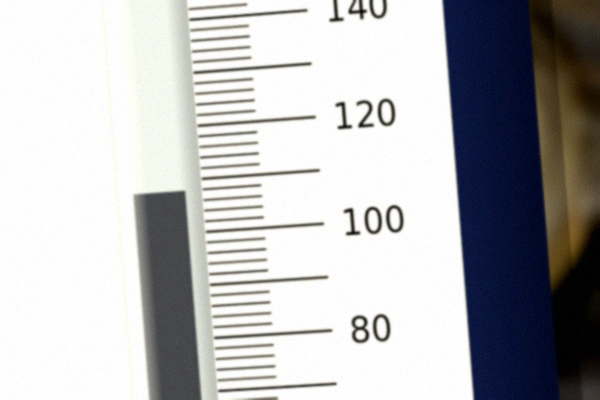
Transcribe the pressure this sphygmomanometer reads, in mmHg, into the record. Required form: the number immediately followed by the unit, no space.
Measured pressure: 108mmHg
